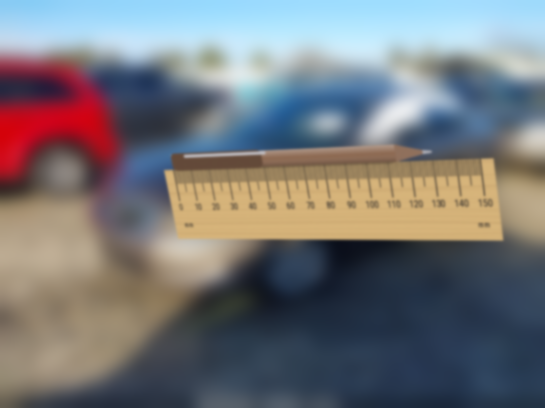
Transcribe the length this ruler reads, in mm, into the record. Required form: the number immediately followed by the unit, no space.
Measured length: 130mm
